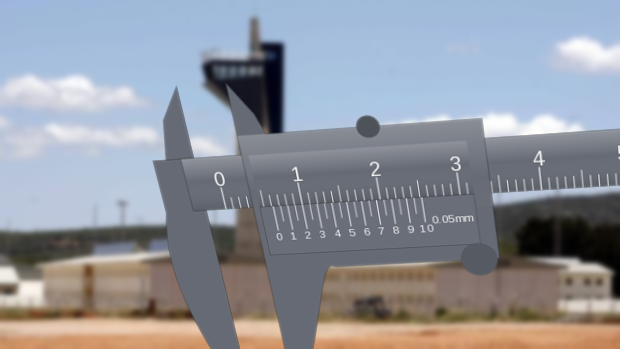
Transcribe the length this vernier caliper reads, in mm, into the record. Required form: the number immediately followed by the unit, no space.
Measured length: 6.2mm
